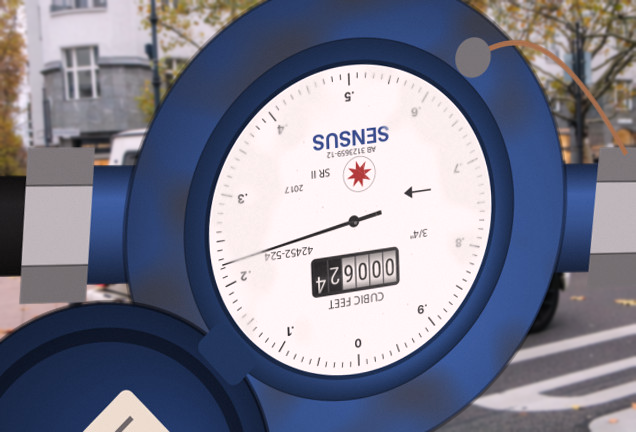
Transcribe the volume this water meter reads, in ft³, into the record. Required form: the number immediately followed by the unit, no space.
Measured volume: 624.22ft³
